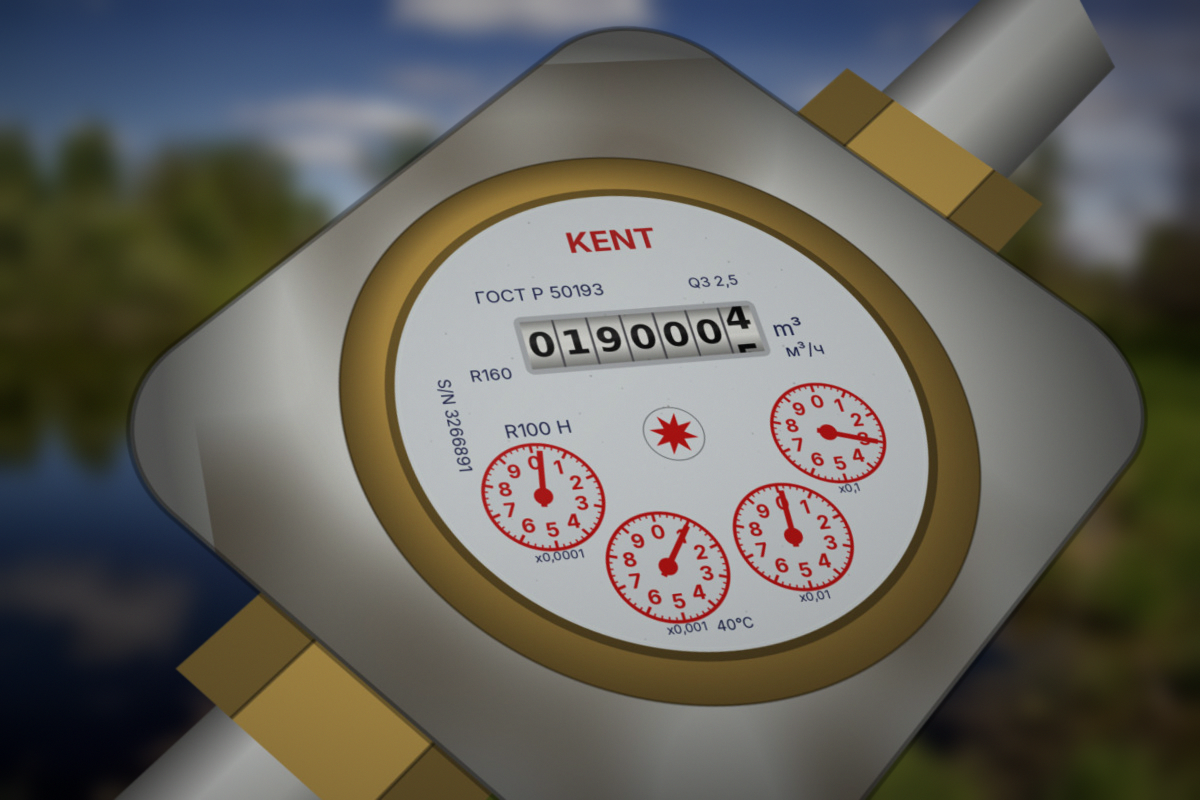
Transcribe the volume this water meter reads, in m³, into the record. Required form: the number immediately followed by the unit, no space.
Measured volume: 190004.3010m³
